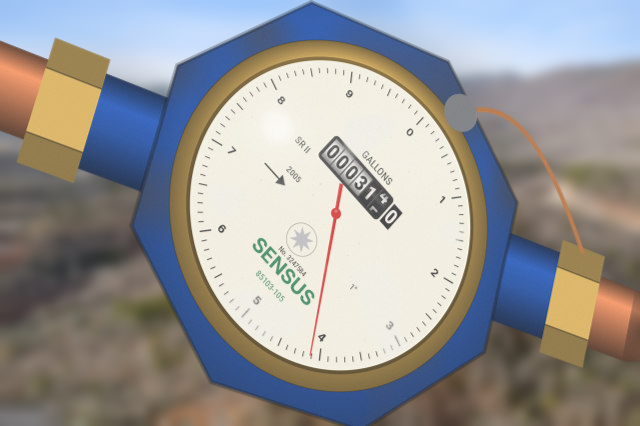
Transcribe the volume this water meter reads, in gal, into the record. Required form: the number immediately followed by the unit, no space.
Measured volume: 3144.1gal
